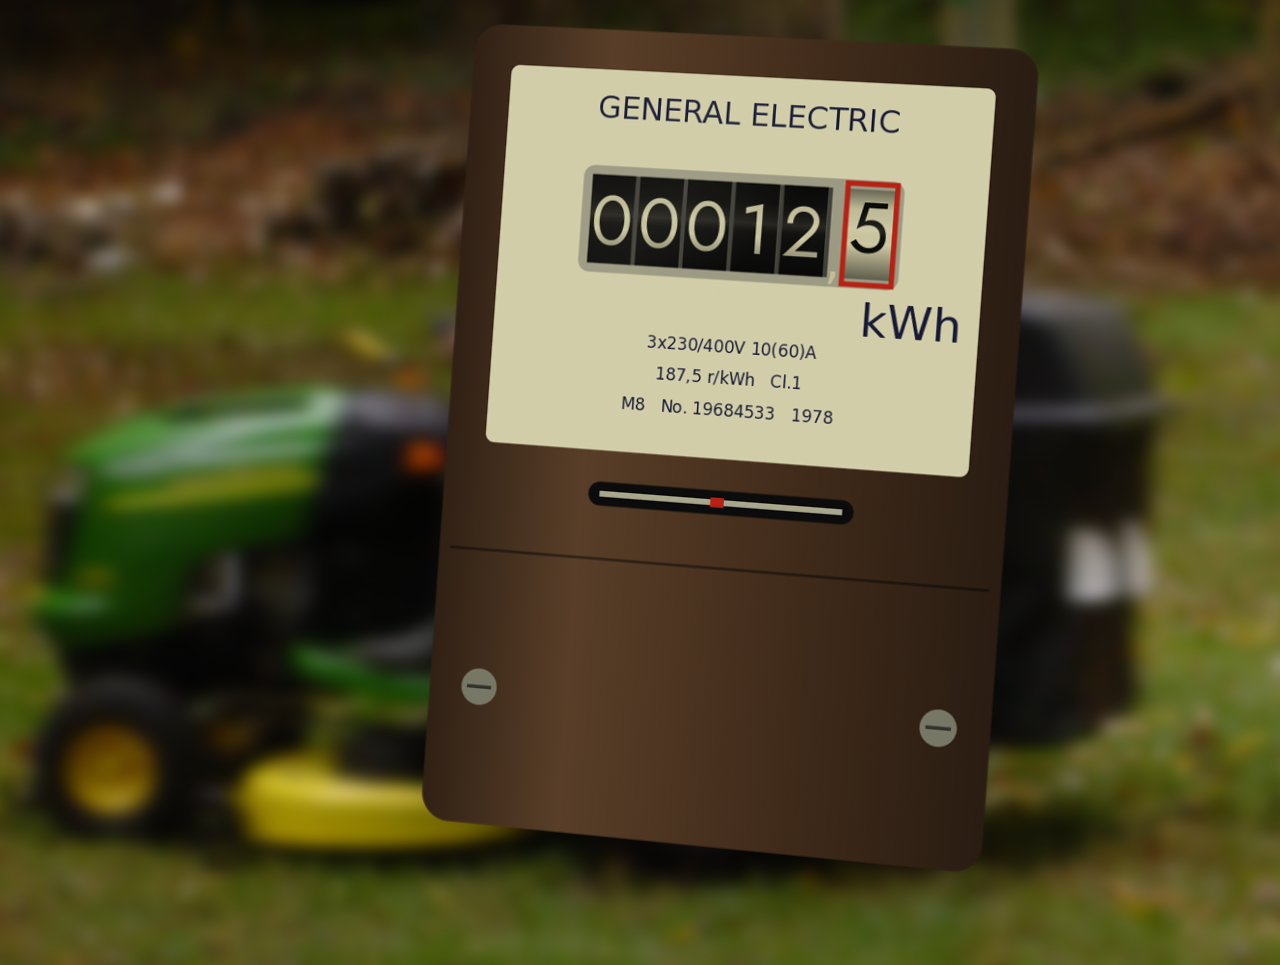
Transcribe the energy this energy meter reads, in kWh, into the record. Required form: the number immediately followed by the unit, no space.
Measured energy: 12.5kWh
